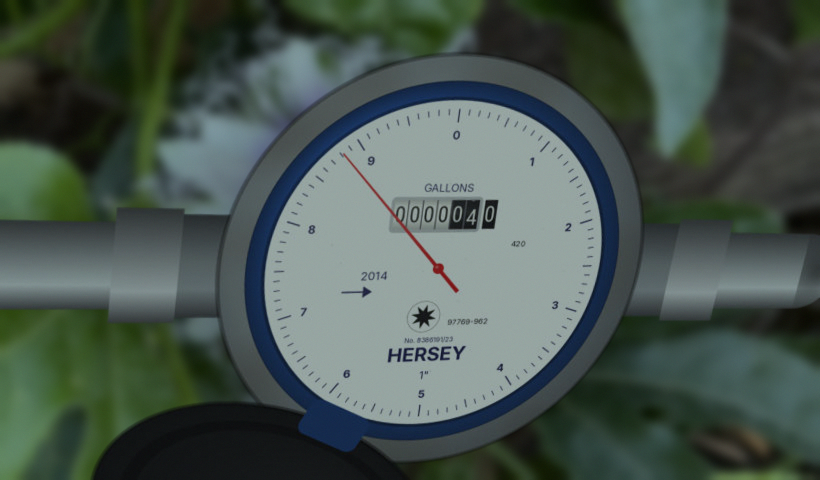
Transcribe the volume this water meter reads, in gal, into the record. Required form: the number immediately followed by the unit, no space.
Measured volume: 38.8gal
